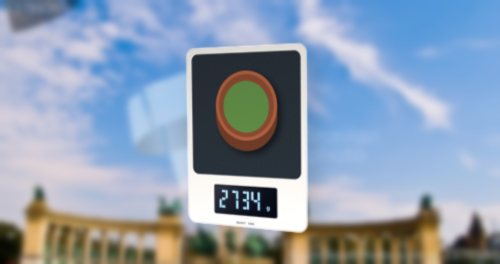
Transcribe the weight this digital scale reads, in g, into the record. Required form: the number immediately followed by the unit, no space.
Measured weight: 2734g
